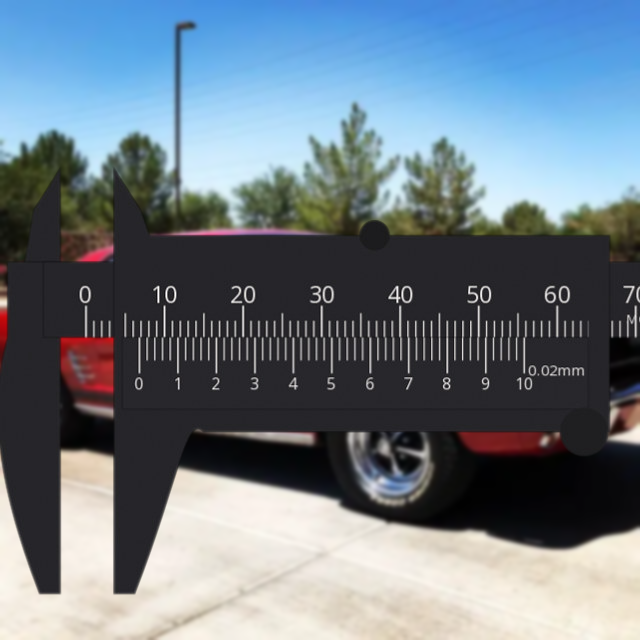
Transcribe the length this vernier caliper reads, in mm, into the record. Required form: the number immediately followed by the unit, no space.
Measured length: 6.8mm
